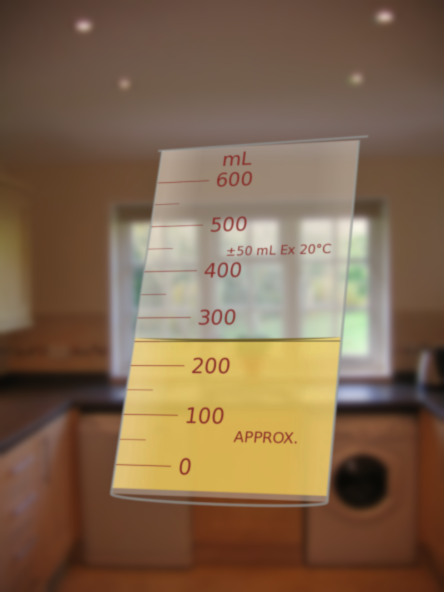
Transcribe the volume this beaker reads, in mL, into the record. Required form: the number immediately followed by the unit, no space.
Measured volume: 250mL
